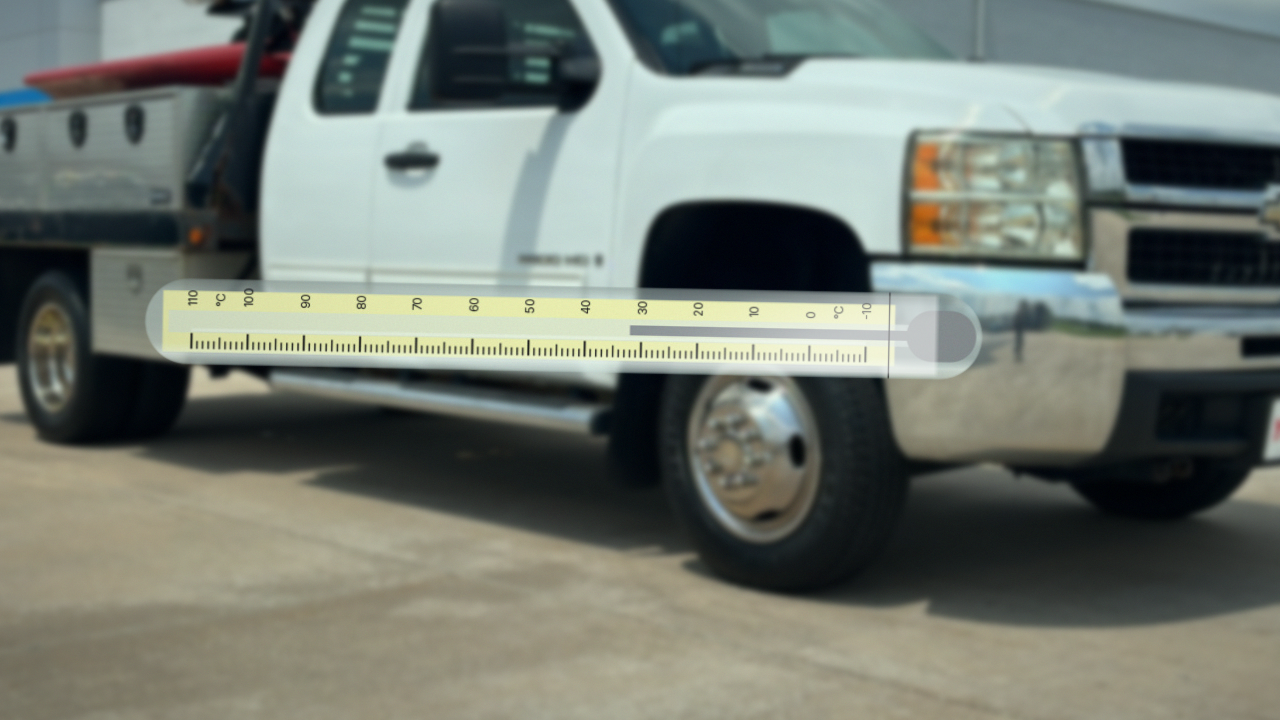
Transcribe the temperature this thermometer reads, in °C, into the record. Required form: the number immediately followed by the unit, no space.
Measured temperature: 32°C
